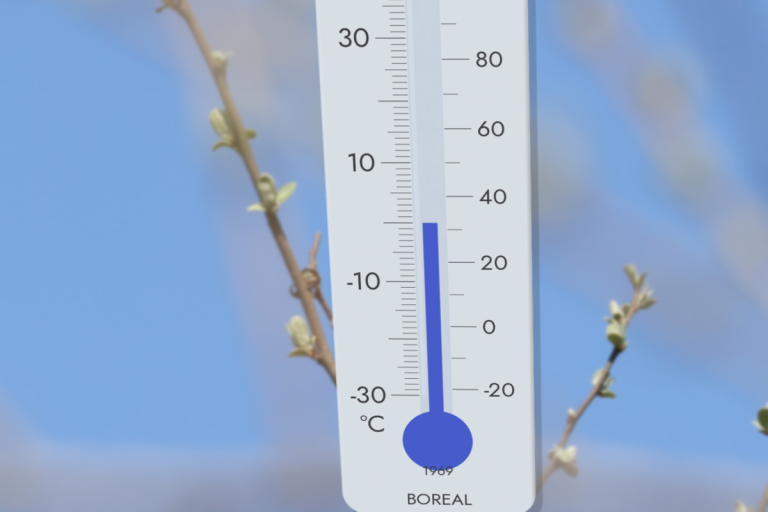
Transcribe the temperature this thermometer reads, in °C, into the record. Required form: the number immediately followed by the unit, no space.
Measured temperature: 0°C
